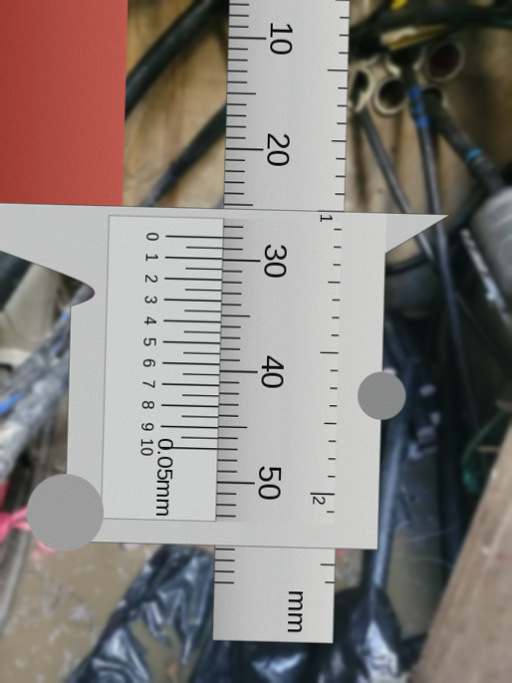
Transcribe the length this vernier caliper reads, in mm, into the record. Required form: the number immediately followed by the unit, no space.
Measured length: 28.0mm
